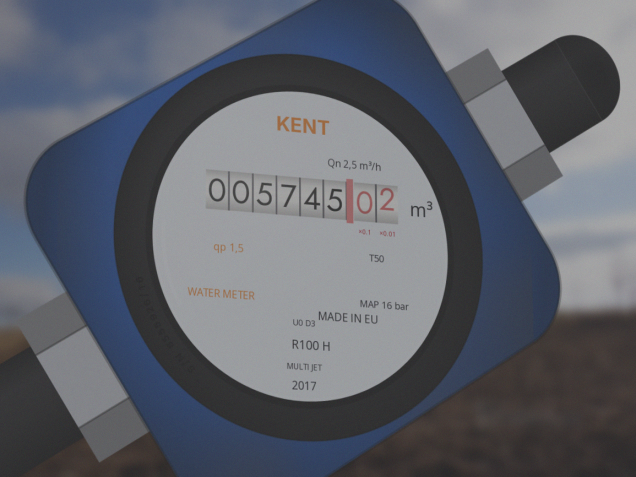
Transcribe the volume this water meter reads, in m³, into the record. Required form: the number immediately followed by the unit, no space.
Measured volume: 5745.02m³
